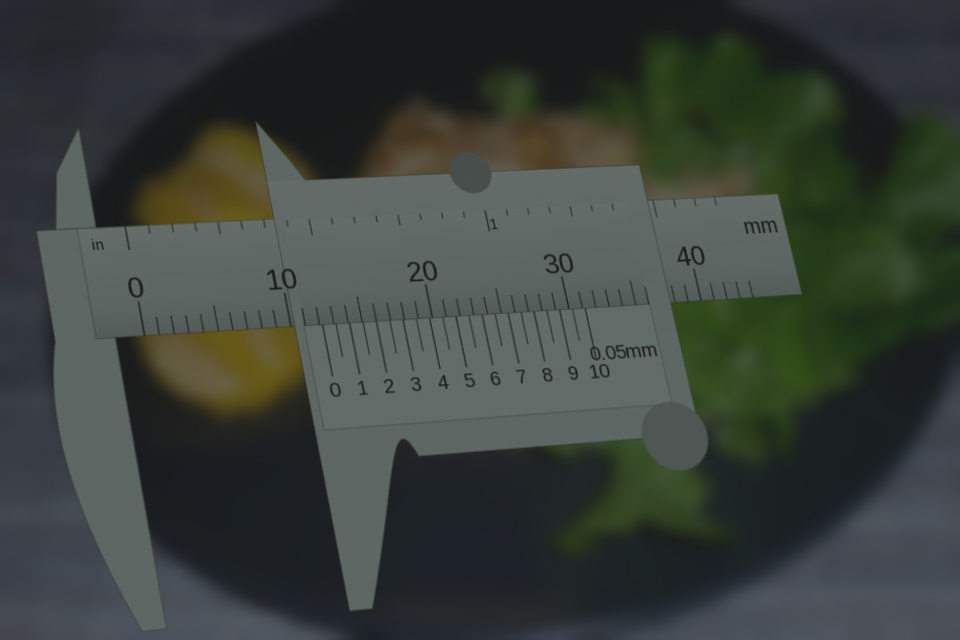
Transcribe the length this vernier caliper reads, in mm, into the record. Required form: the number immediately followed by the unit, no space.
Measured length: 12.2mm
